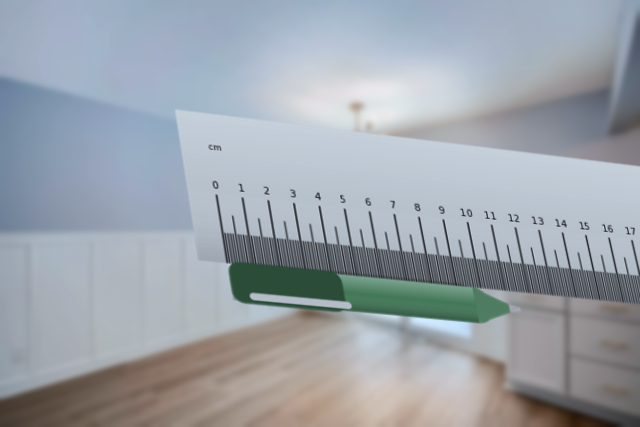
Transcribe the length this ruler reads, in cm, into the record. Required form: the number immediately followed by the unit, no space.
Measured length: 11.5cm
